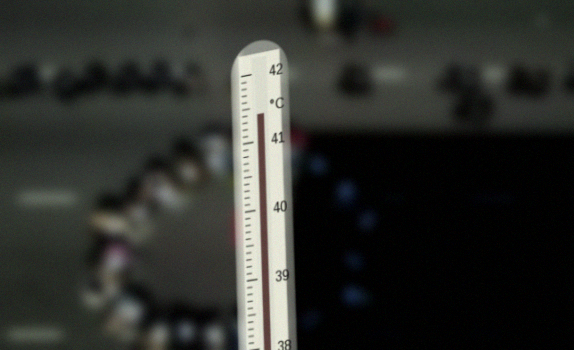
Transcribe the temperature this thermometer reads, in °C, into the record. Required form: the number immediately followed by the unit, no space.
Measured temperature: 41.4°C
